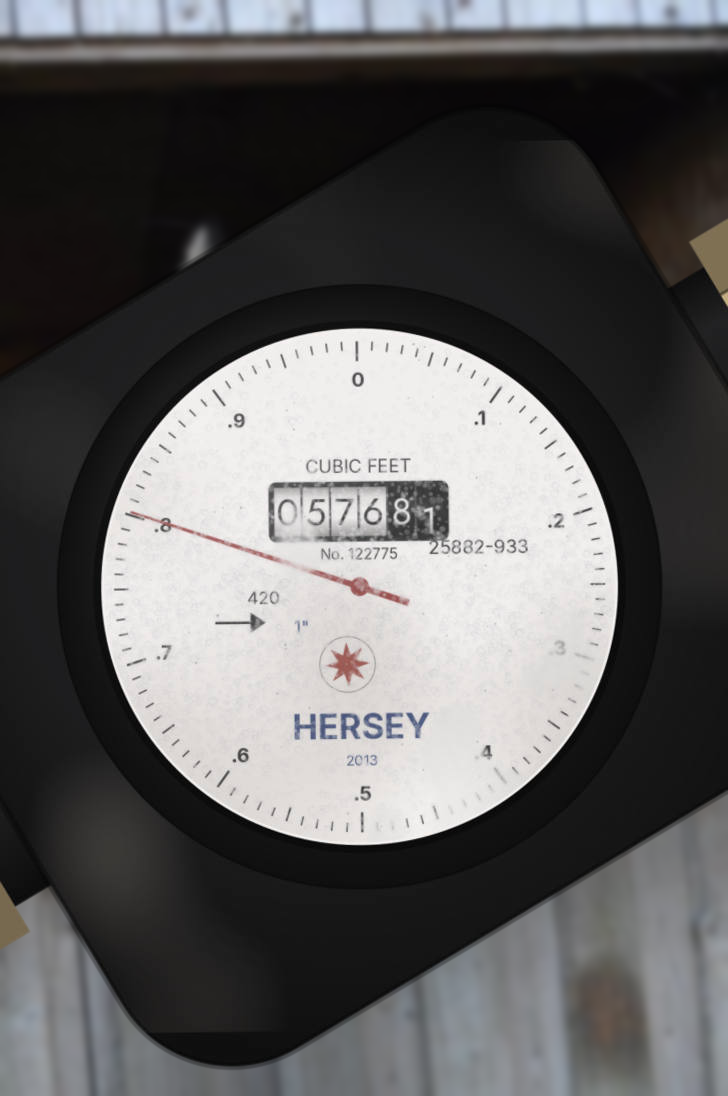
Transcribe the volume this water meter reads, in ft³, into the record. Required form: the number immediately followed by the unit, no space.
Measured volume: 57680.80ft³
